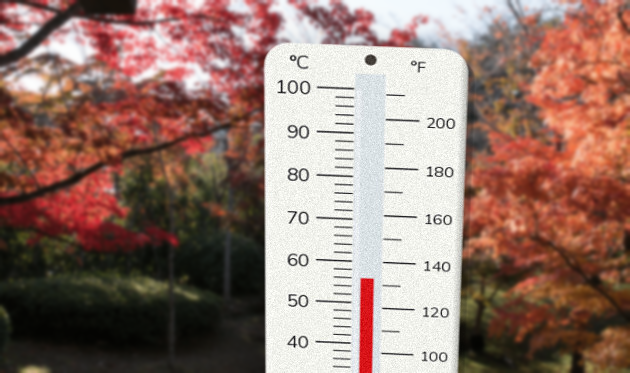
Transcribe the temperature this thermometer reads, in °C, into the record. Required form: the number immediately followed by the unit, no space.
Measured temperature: 56°C
